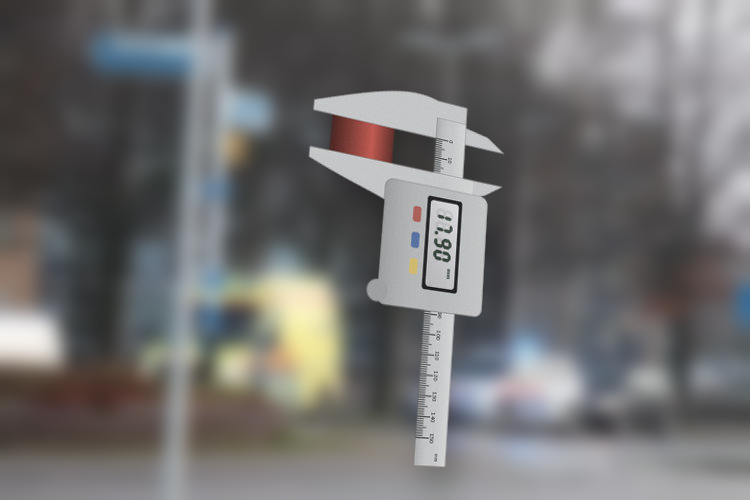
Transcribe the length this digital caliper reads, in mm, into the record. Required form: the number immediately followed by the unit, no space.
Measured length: 17.90mm
